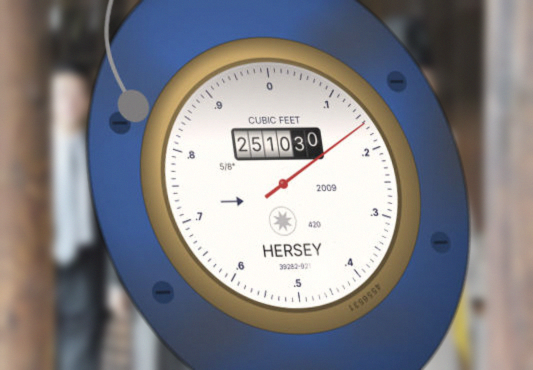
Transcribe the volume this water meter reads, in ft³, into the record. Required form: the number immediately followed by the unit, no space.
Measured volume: 251030.16ft³
